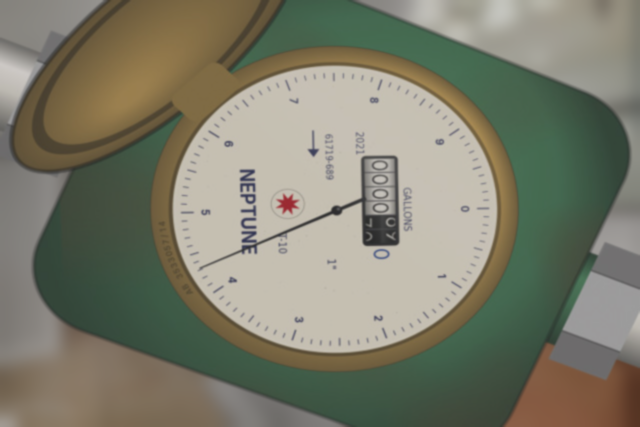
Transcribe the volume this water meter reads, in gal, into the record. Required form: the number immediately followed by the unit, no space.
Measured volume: 694.3gal
